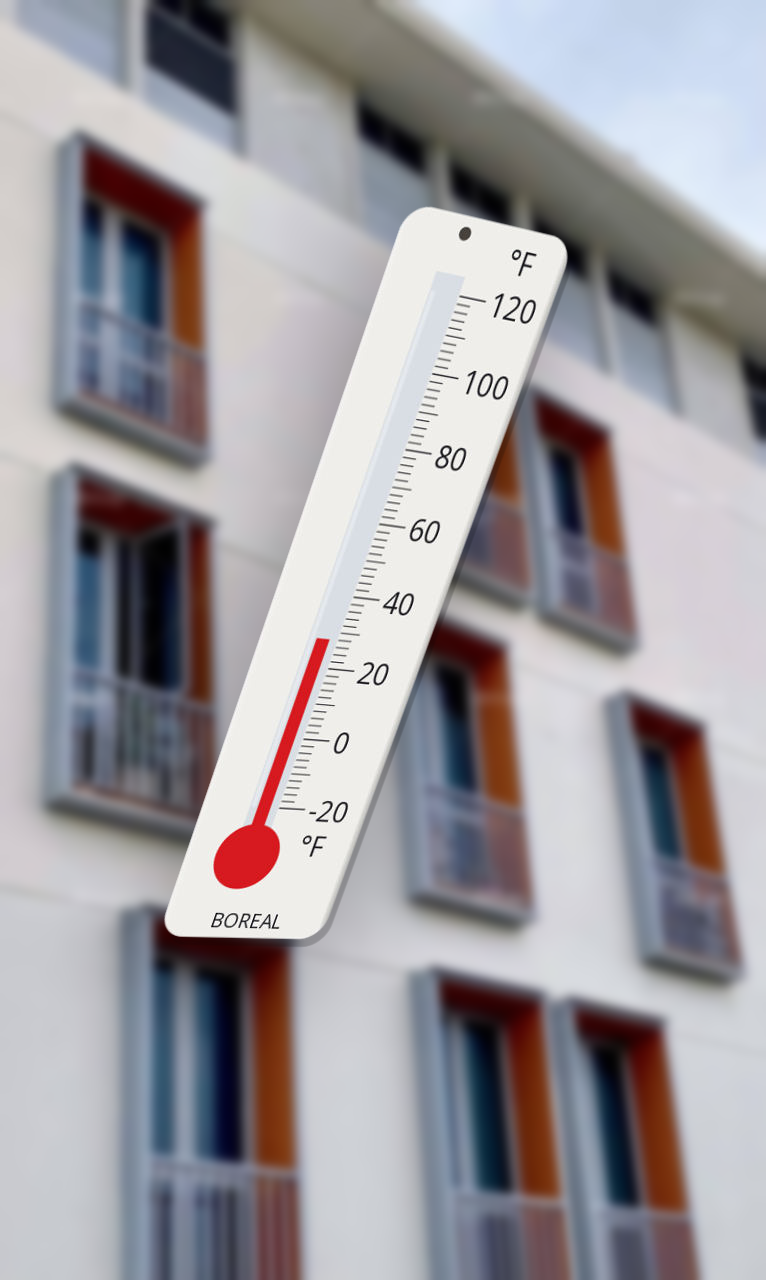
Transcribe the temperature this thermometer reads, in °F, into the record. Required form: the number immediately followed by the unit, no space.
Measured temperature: 28°F
